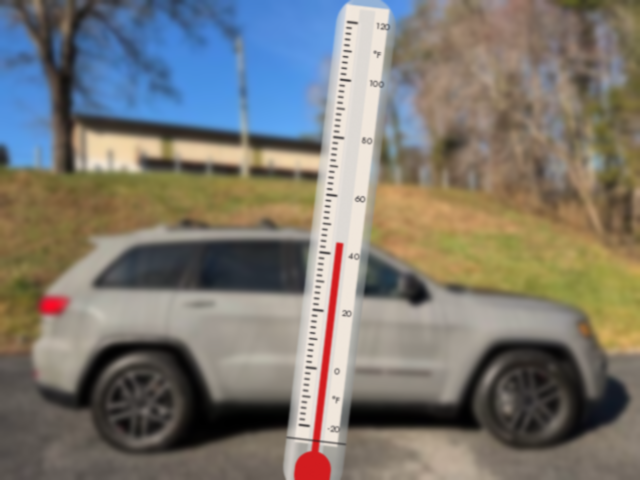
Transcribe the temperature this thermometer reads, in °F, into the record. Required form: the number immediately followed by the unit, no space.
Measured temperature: 44°F
